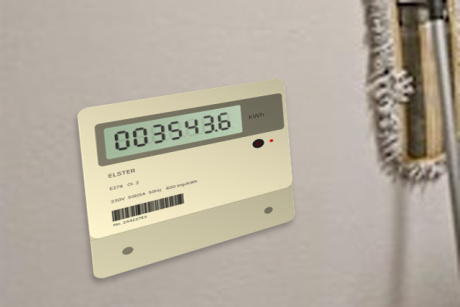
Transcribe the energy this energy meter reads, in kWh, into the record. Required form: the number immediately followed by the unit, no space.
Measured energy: 3543.6kWh
